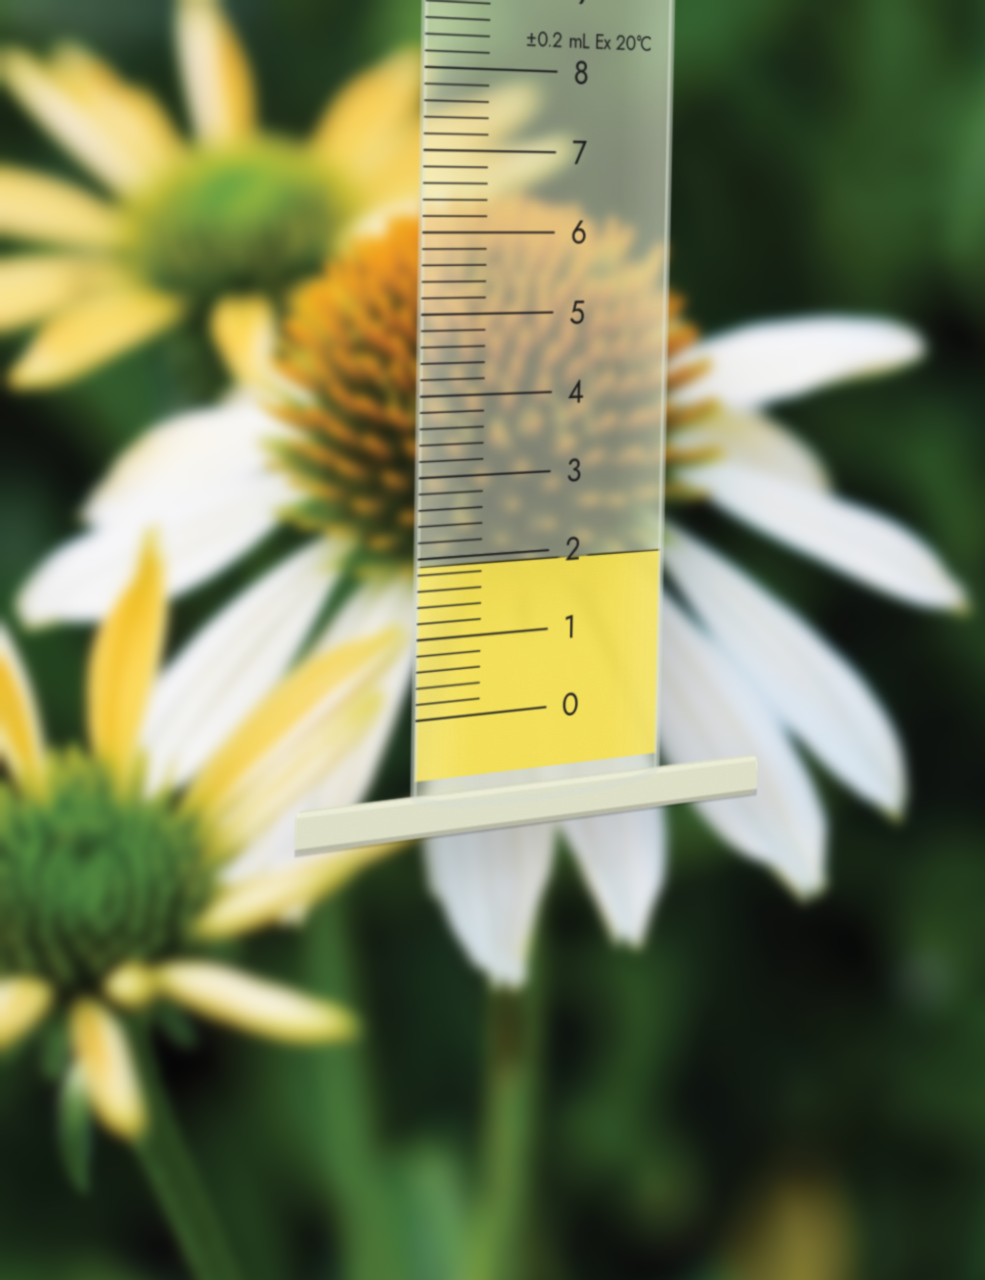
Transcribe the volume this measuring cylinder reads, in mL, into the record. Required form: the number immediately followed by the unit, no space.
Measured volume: 1.9mL
